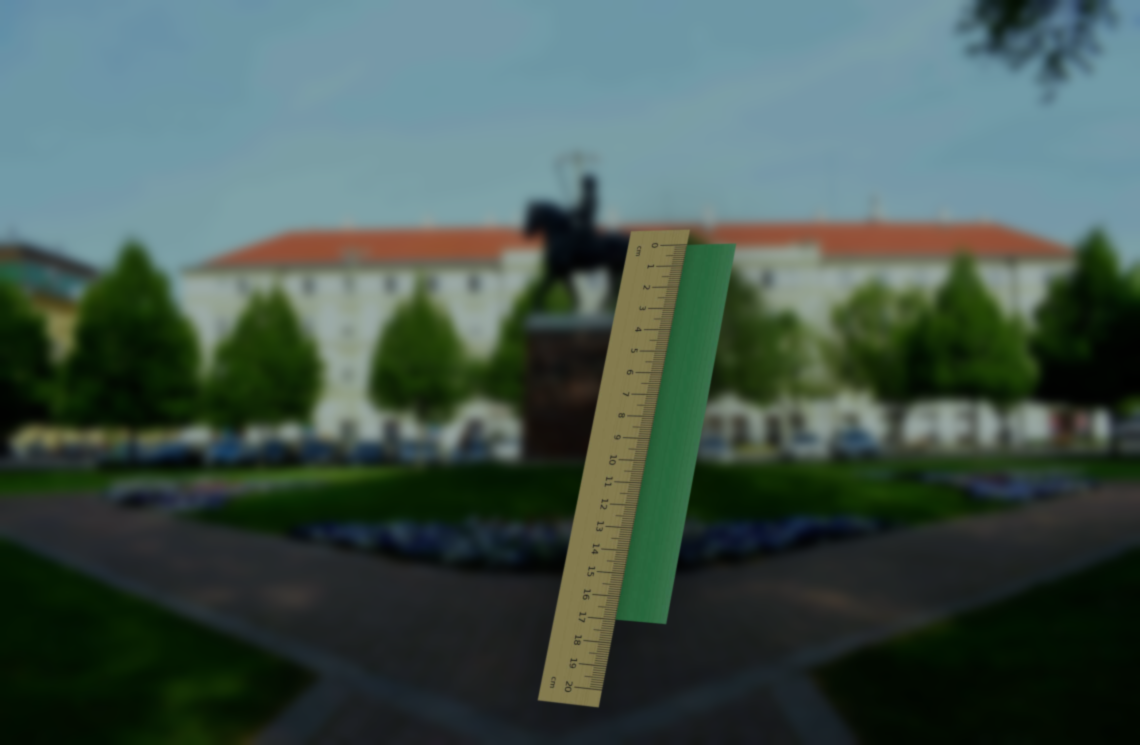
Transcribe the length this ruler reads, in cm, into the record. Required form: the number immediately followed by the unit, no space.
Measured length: 17cm
